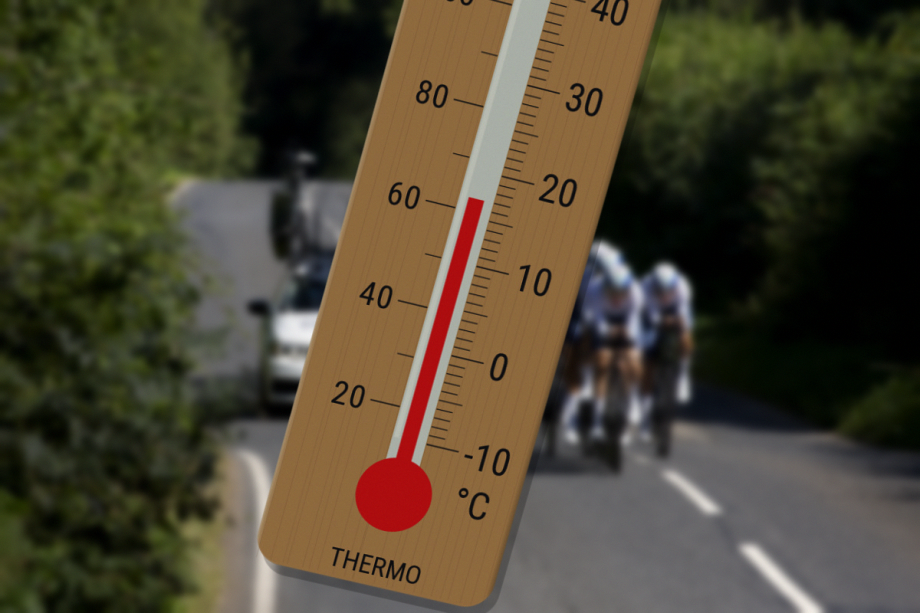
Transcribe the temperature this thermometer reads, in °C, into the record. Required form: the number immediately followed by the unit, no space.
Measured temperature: 17°C
